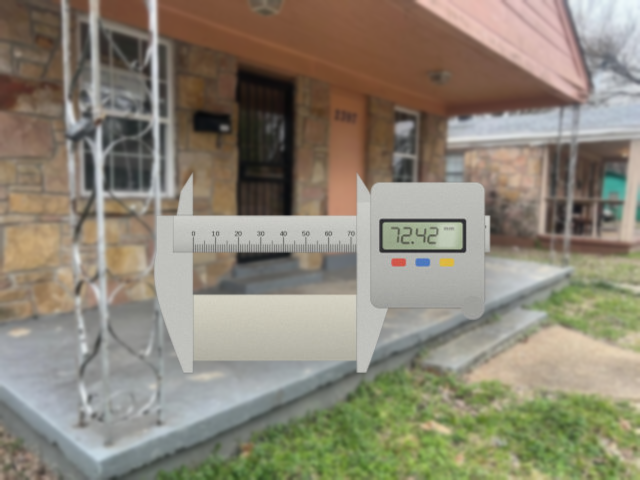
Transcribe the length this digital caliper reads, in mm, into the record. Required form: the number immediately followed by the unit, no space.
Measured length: 72.42mm
